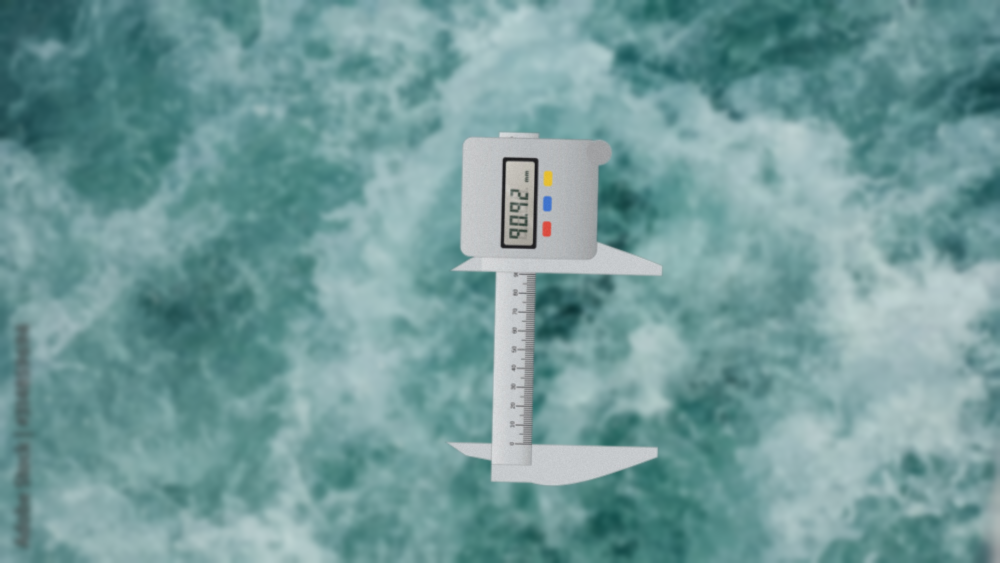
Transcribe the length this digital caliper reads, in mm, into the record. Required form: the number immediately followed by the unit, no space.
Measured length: 90.92mm
